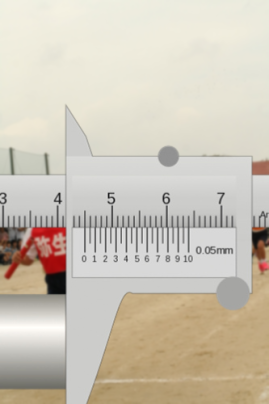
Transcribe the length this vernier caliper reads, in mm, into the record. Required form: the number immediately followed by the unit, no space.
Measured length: 45.0mm
